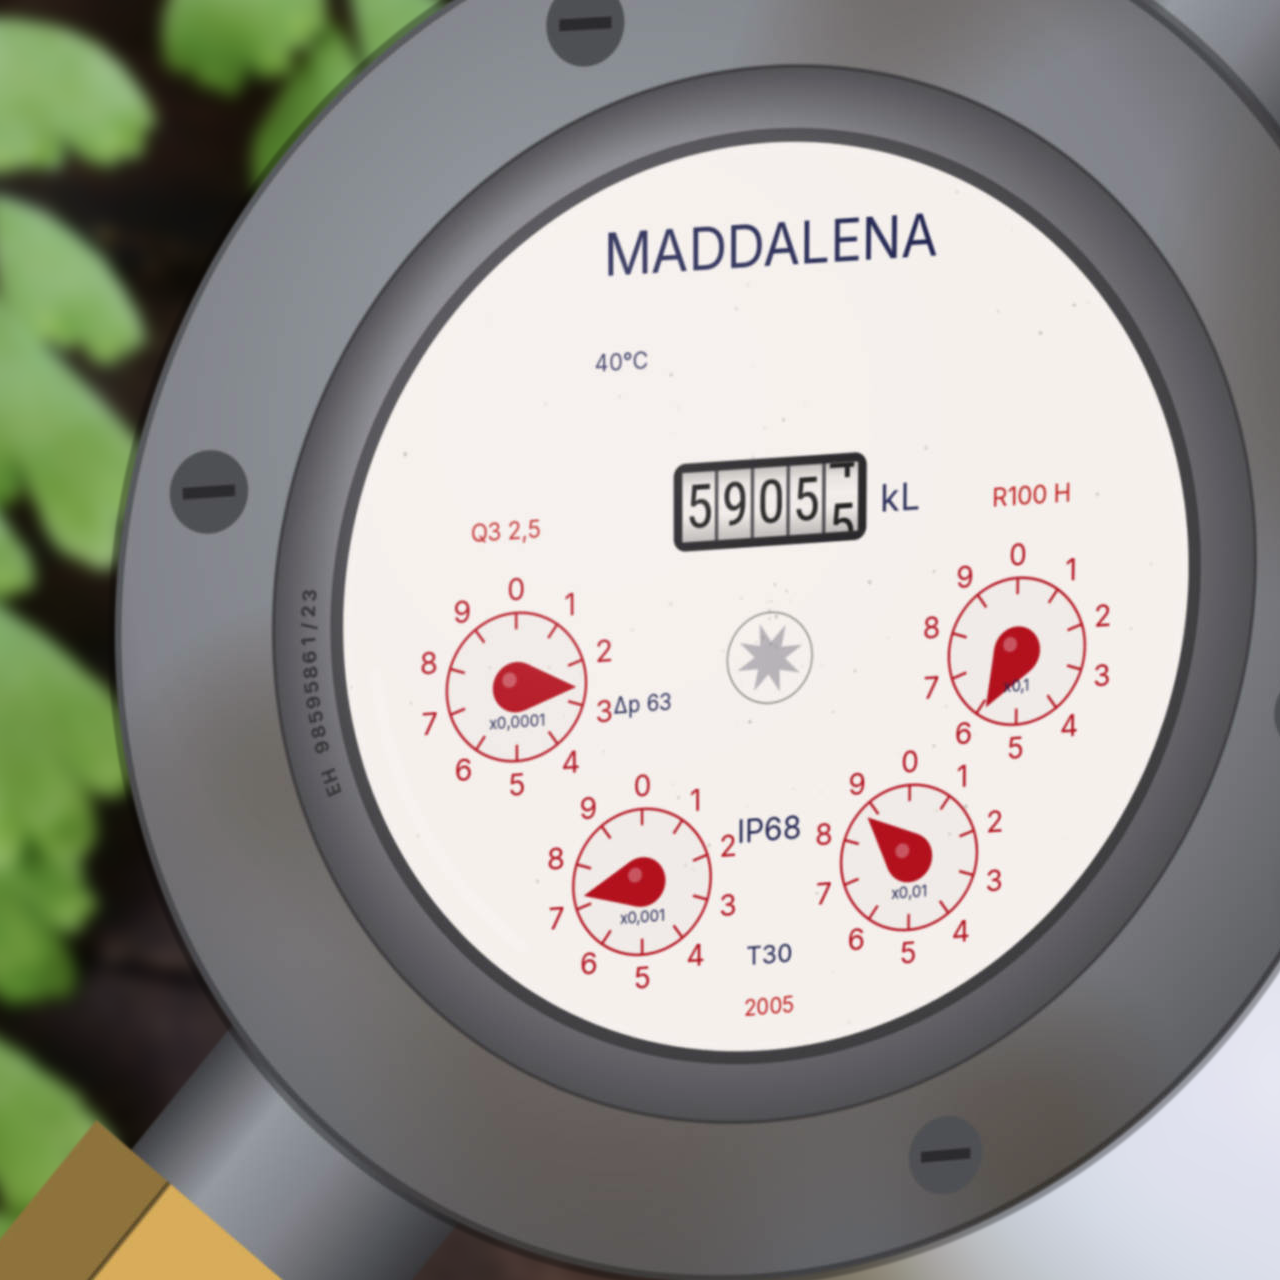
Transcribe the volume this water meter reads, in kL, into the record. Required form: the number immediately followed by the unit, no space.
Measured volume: 59054.5872kL
